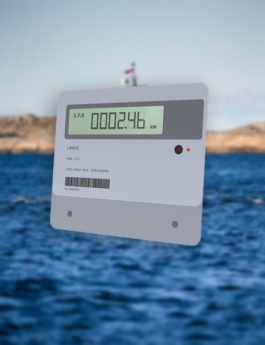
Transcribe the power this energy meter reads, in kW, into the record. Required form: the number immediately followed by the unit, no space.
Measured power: 2.46kW
